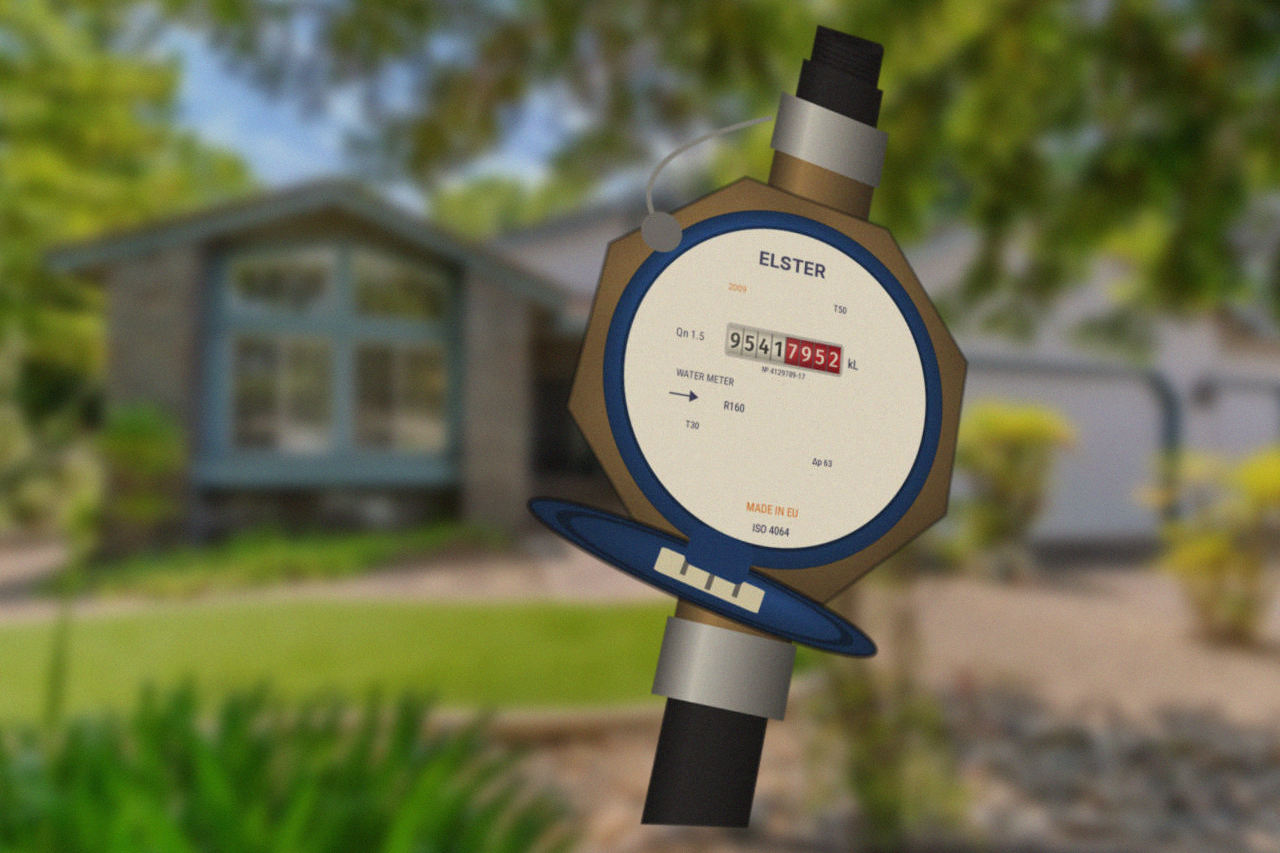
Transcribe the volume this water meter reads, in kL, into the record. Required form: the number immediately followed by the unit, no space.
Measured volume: 9541.7952kL
